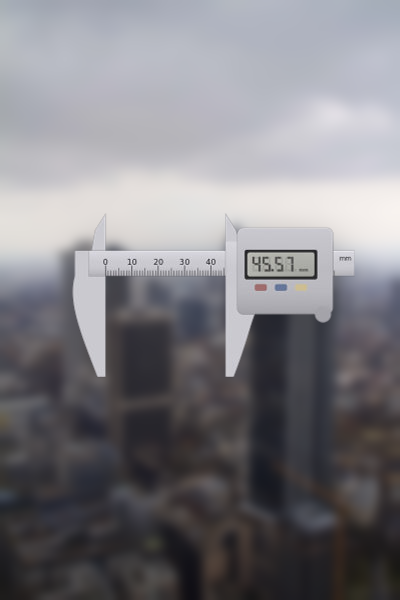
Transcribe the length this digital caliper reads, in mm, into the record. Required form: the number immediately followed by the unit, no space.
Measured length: 45.57mm
